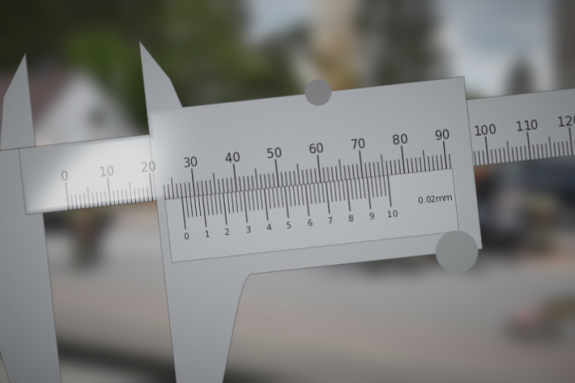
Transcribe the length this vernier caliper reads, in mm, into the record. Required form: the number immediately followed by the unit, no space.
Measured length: 27.0mm
